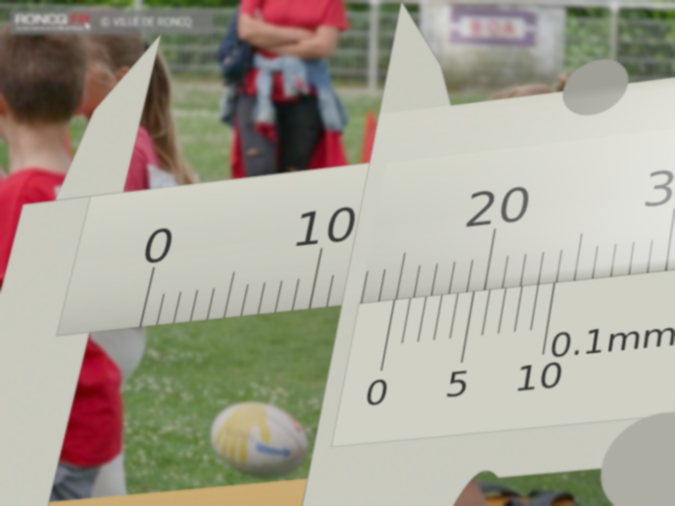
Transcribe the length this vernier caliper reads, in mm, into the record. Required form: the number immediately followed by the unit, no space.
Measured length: 14.9mm
